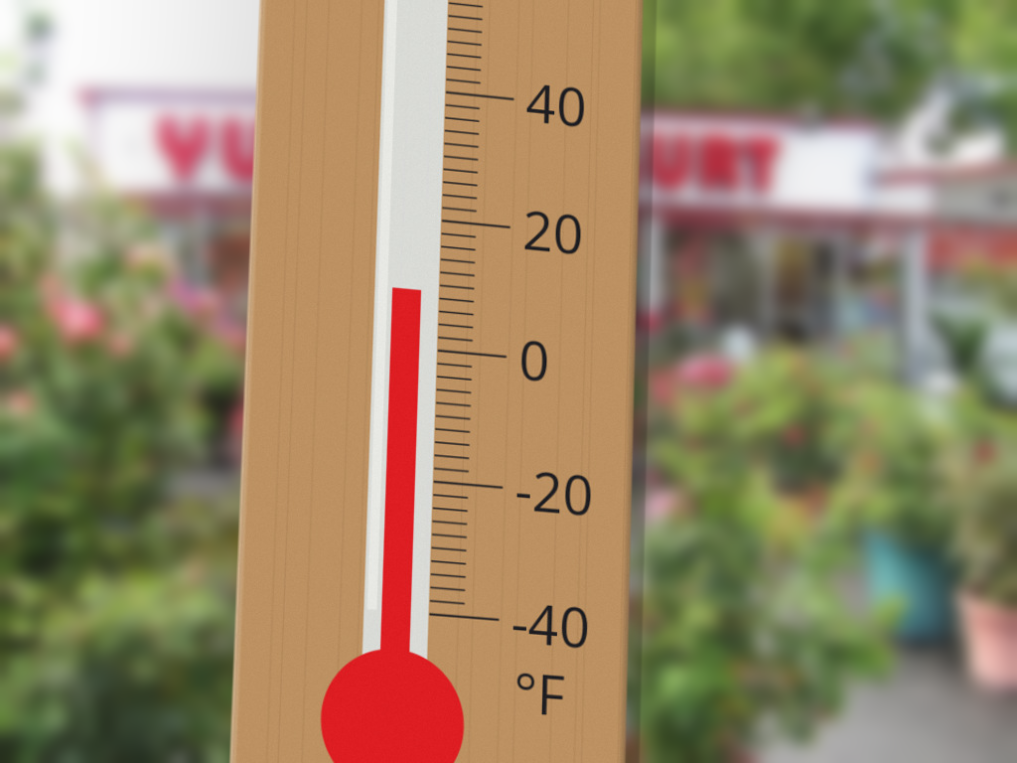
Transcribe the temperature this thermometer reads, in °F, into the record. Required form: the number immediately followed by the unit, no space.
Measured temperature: 9°F
